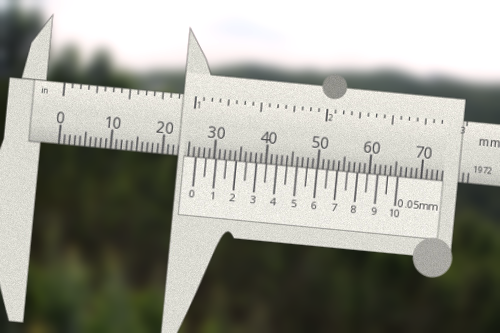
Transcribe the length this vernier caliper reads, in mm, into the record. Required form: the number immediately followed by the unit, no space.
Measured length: 26.5mm
